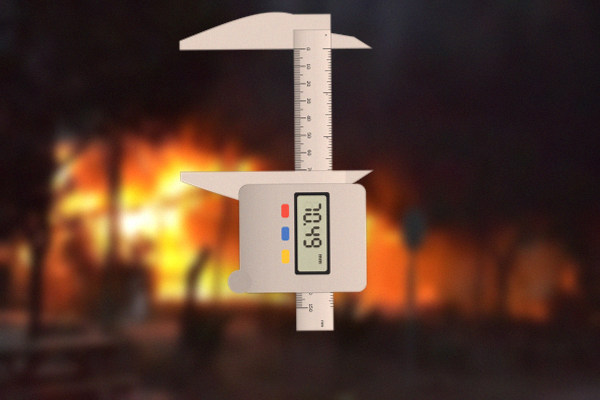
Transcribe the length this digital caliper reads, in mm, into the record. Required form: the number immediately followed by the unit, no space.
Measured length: 70.49mm
